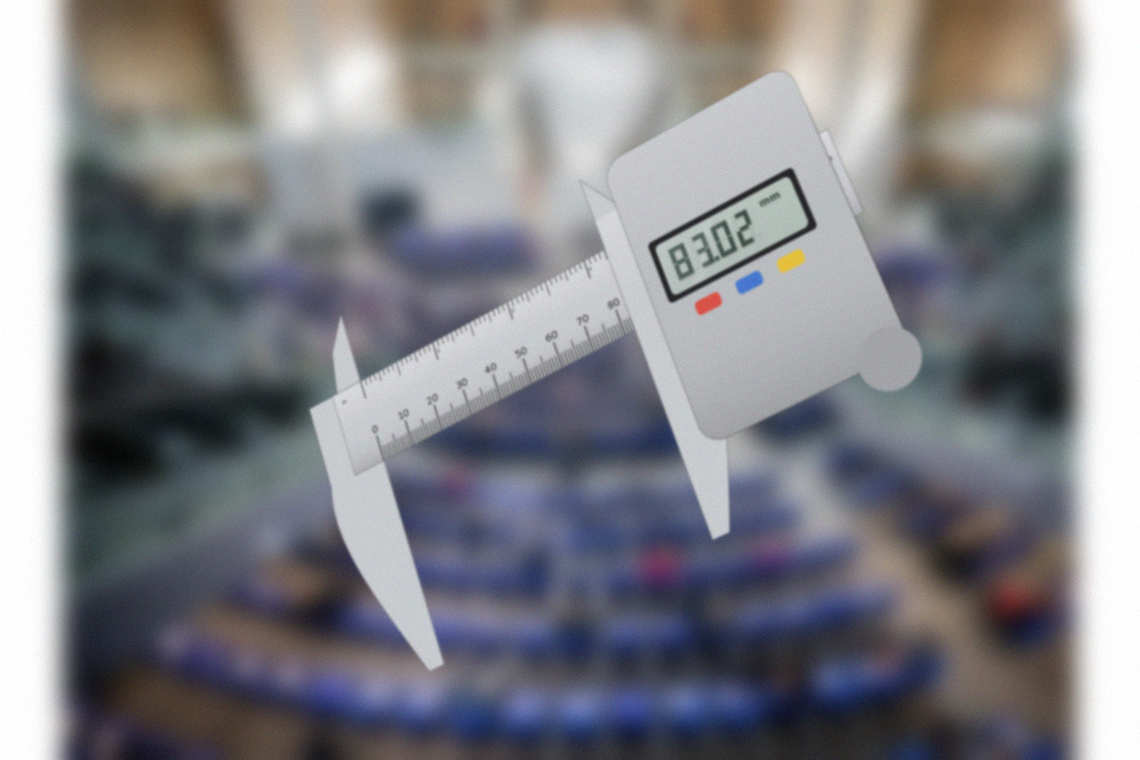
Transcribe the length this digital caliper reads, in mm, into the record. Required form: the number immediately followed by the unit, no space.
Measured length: 83.02mm
